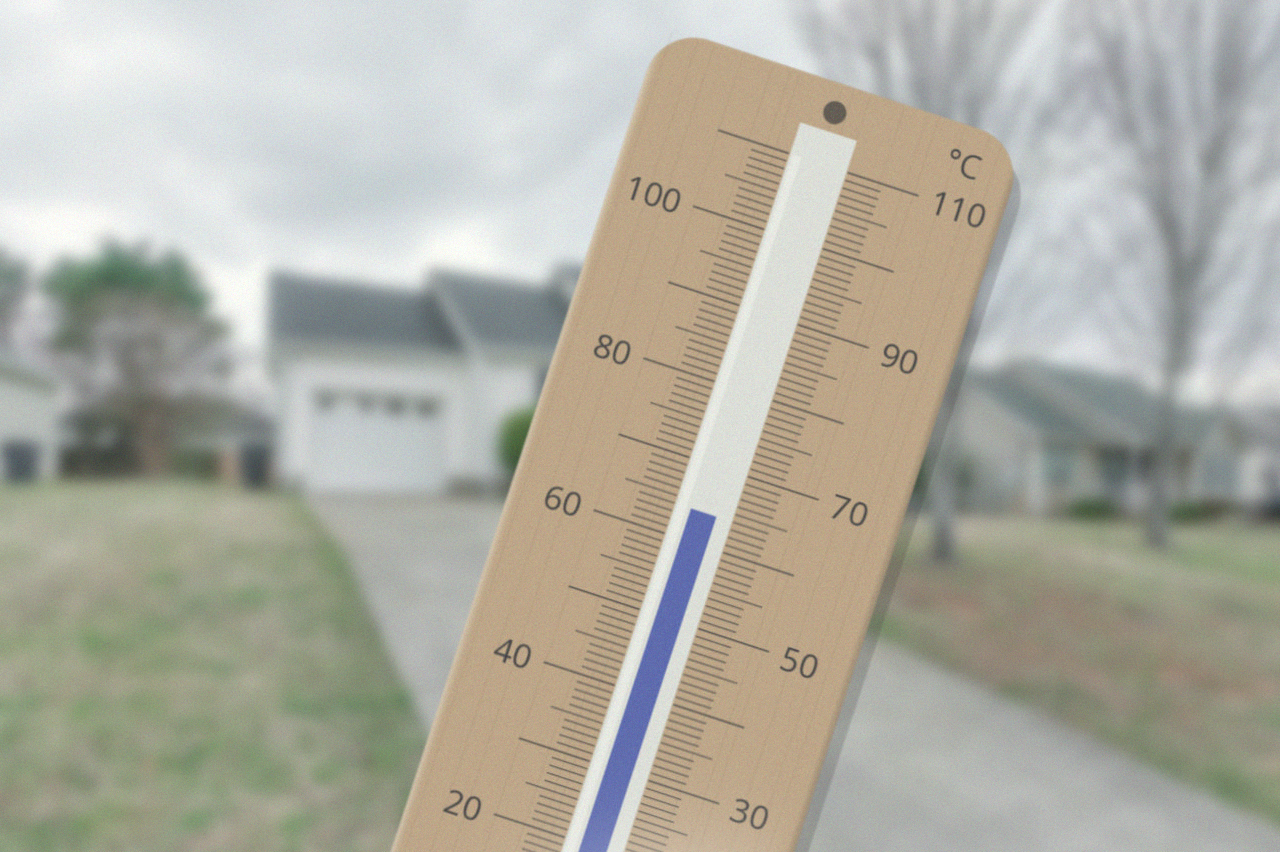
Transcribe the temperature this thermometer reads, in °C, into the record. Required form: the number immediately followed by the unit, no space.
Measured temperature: 64°C
